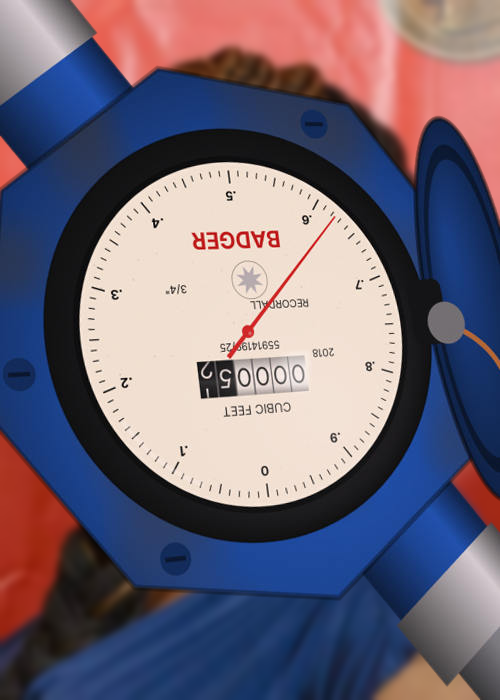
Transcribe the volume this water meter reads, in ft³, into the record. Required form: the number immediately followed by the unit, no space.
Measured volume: 51.62ft³
